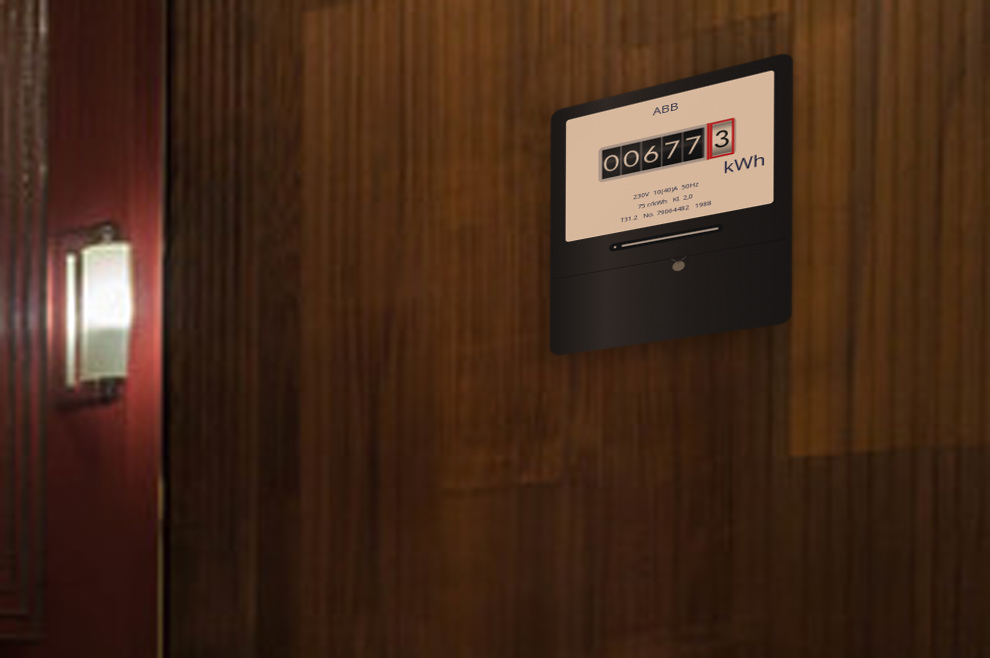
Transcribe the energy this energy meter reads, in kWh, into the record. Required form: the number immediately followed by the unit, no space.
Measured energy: 677.3kWh
